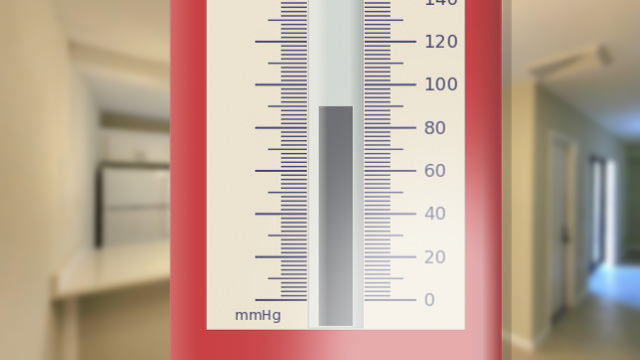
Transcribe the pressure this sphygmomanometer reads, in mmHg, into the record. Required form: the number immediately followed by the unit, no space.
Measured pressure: 90mmHg
